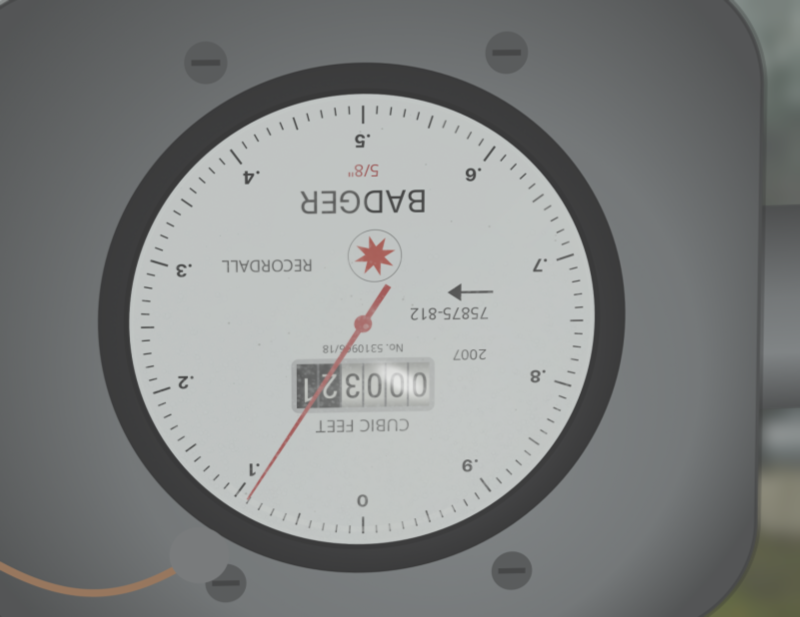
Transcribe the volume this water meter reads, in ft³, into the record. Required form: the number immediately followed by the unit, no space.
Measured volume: 321.09ft³
